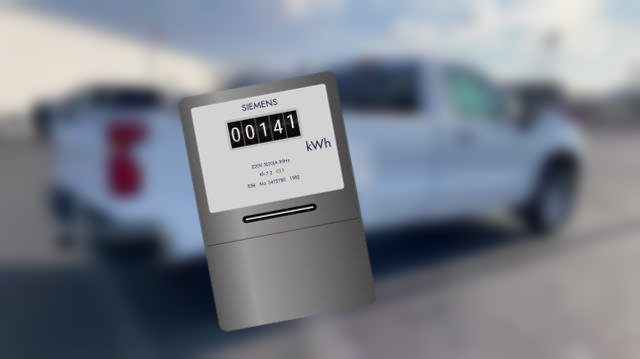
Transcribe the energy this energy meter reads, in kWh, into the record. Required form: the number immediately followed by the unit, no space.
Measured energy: 141kWh
